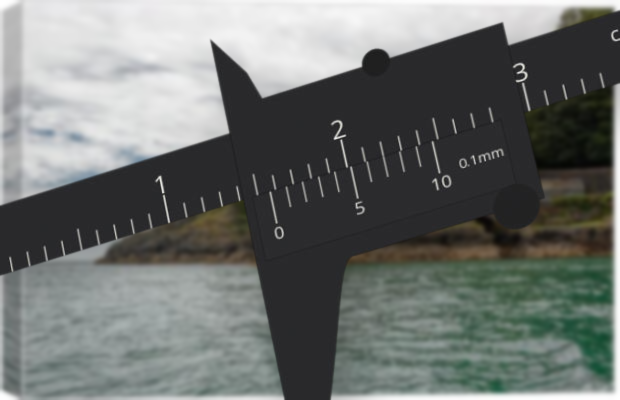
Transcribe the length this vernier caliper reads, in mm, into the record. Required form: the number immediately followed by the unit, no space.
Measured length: 15.7mm
